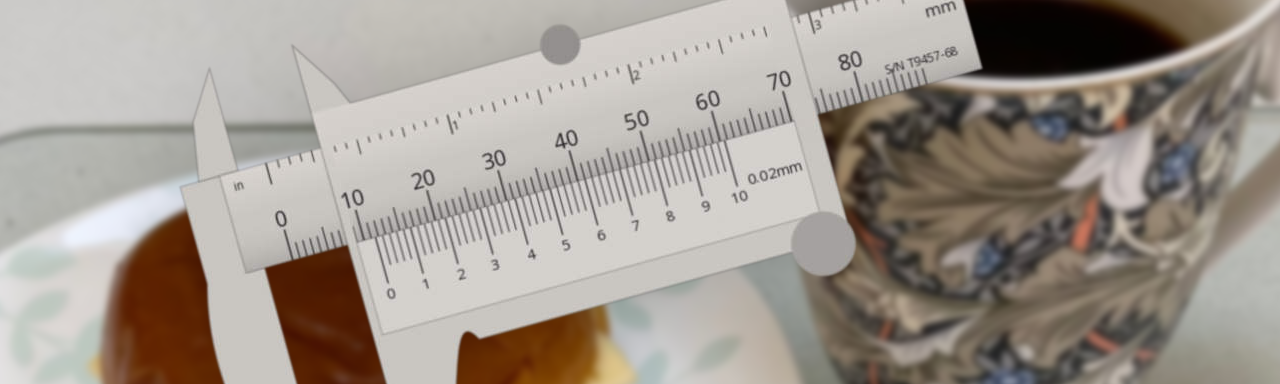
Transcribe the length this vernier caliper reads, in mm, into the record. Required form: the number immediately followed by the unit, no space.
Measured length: 11.6mm
